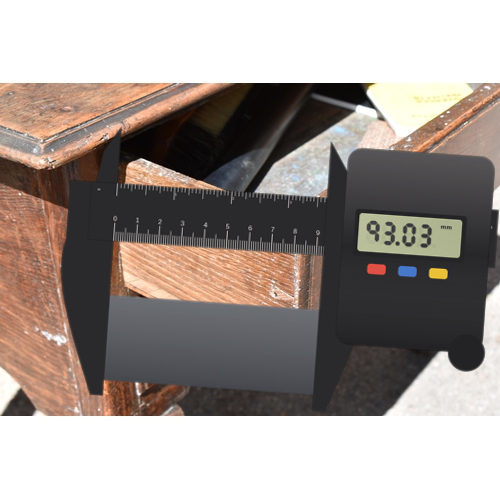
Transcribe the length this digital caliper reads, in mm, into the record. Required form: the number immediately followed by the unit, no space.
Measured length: 93.03mm
